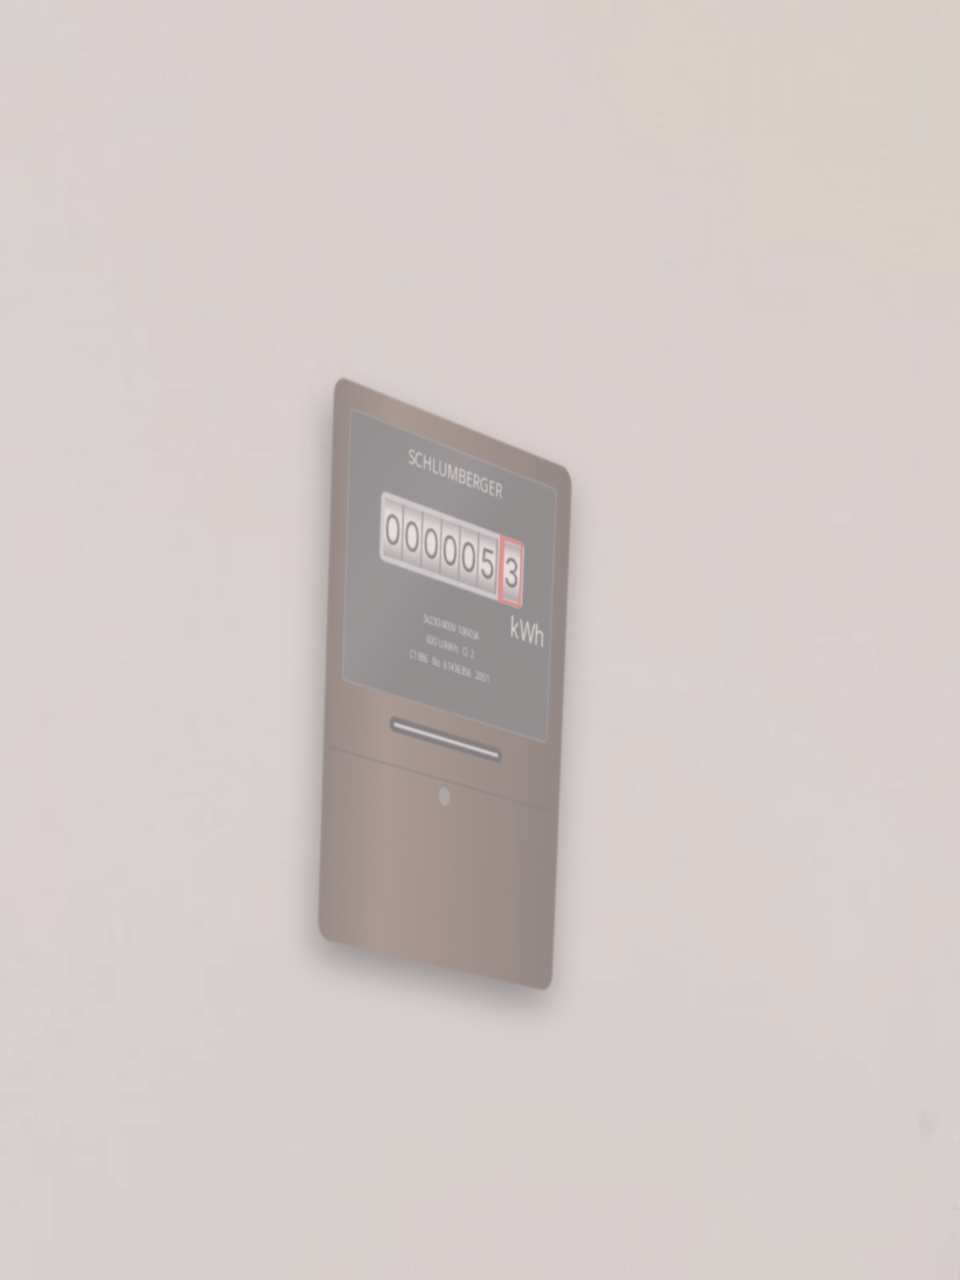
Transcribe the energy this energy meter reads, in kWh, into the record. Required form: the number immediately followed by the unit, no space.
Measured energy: 5.3kWh
